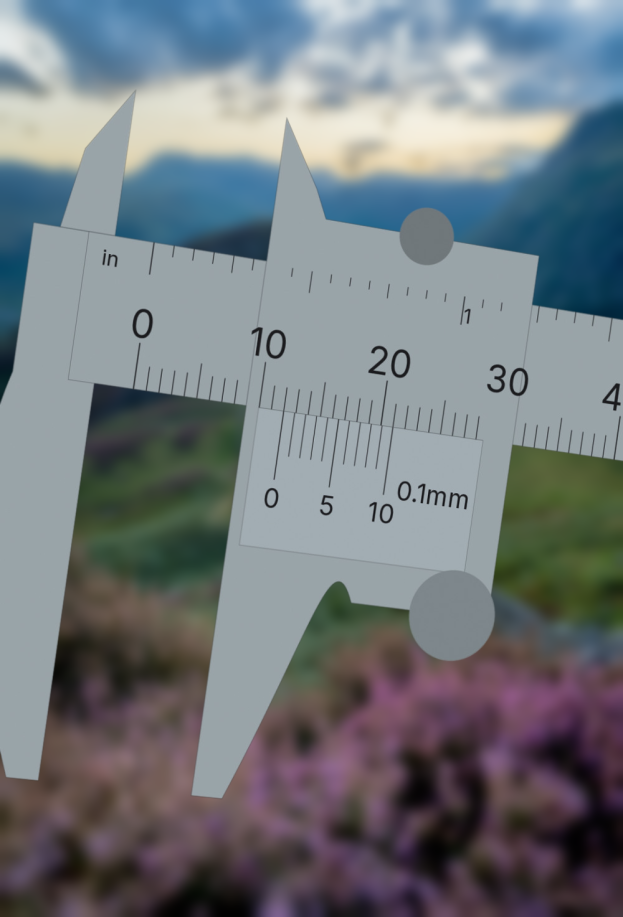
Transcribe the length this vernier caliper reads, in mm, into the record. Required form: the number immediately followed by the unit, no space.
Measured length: 12.0mm
